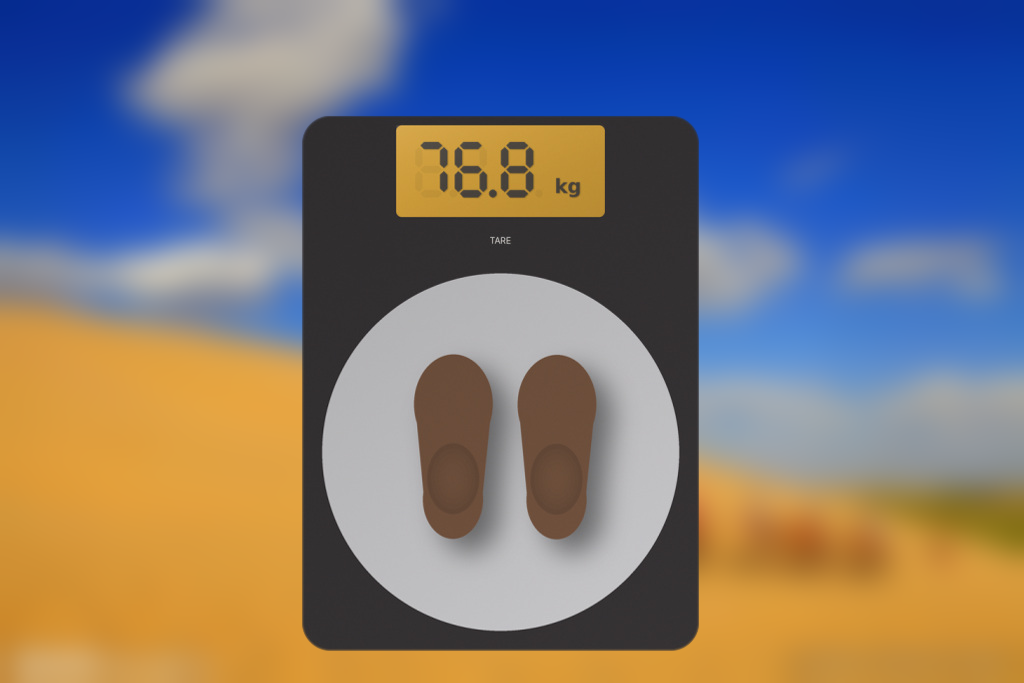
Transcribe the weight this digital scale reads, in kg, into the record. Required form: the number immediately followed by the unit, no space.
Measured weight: 76.8kg
